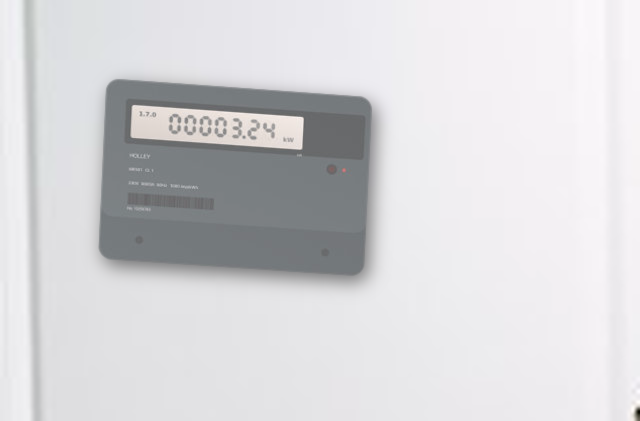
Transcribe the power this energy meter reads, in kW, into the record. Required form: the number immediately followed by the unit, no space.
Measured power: 3.24kW
